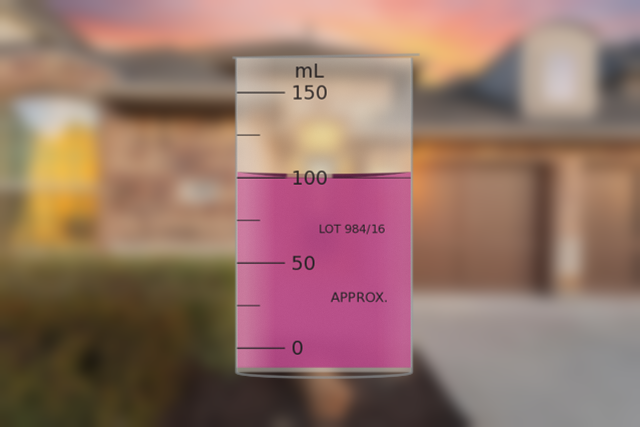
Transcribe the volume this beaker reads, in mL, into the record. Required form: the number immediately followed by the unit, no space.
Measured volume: 100mL
